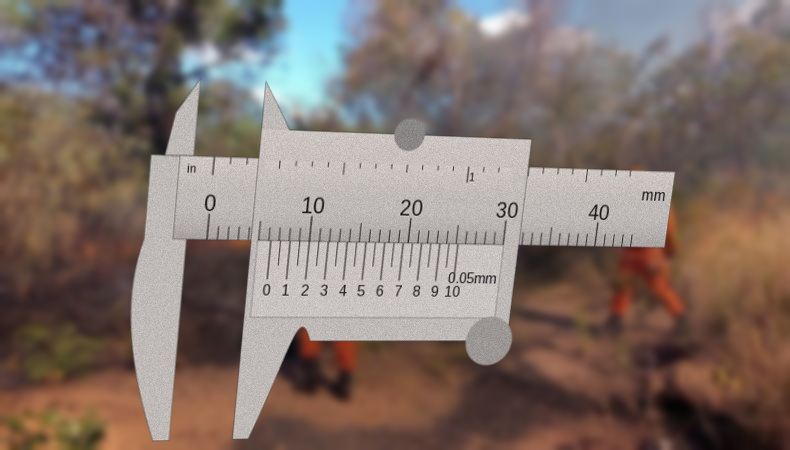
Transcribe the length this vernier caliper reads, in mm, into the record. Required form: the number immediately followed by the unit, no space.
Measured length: 6.2mm
